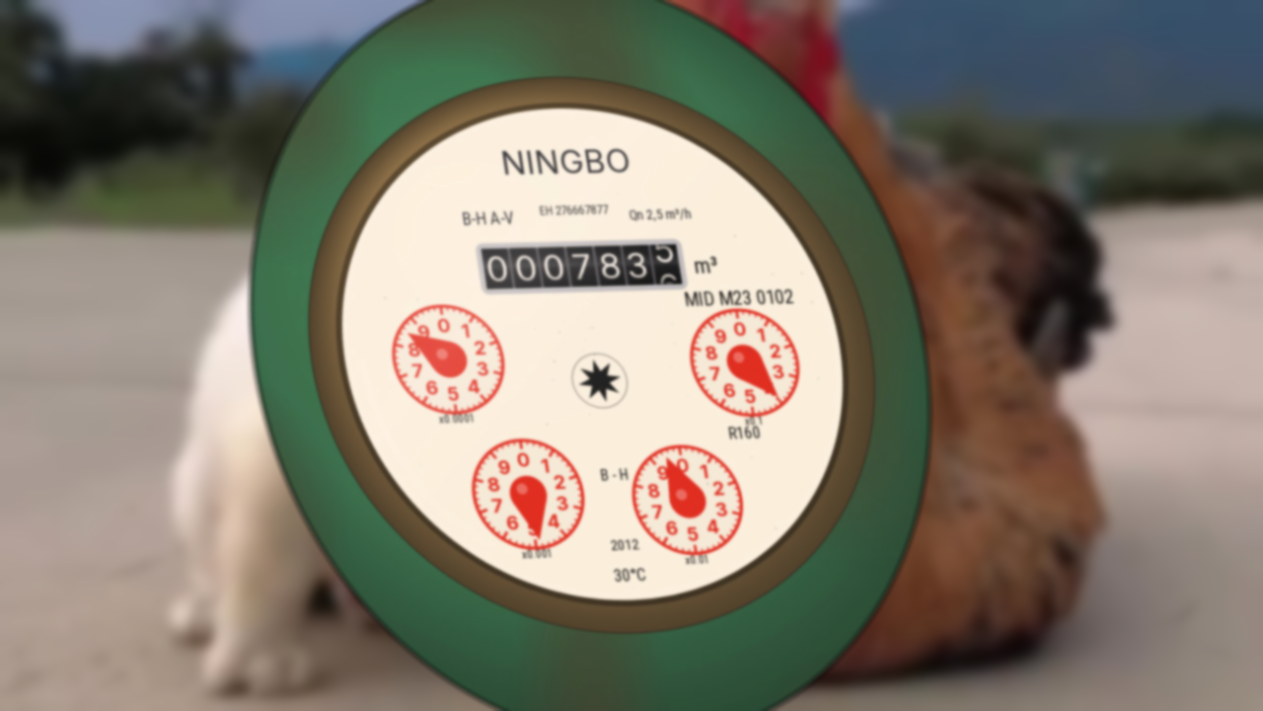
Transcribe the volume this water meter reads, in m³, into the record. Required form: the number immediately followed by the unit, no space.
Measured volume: 7835.3948m³
